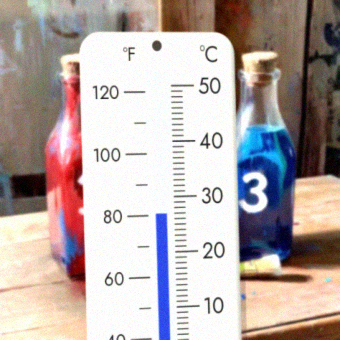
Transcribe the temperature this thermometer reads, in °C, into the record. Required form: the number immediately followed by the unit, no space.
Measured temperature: 27°C
